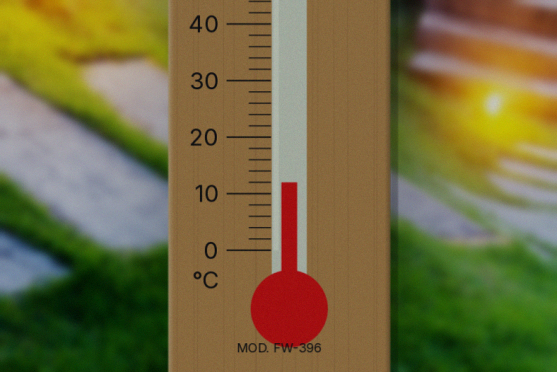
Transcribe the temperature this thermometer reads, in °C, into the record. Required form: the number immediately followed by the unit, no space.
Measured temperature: 12°C
